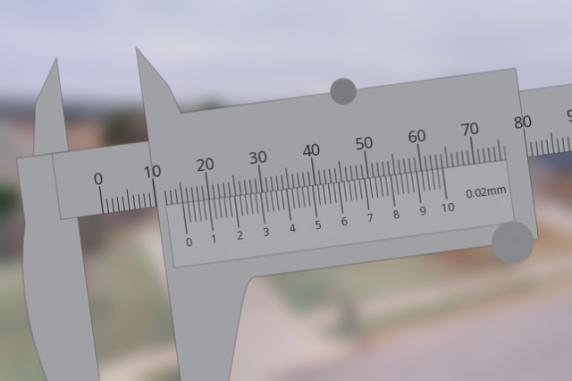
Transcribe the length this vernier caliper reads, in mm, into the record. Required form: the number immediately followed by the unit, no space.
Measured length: 15.0mm
